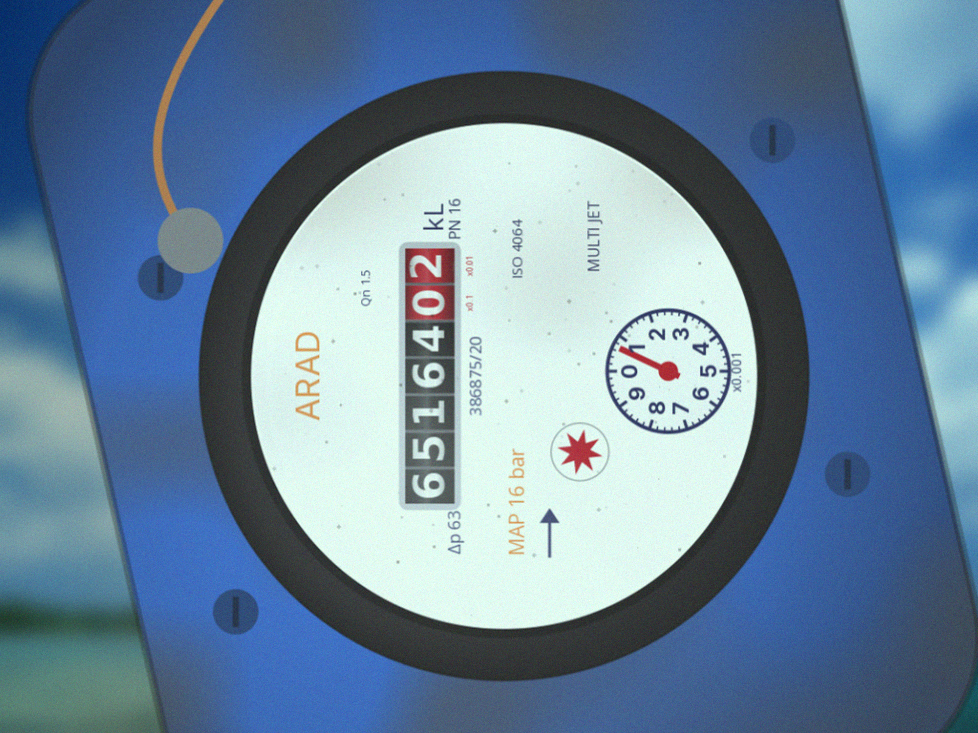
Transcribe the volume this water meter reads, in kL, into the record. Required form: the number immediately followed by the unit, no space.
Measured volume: 65164.020kL
